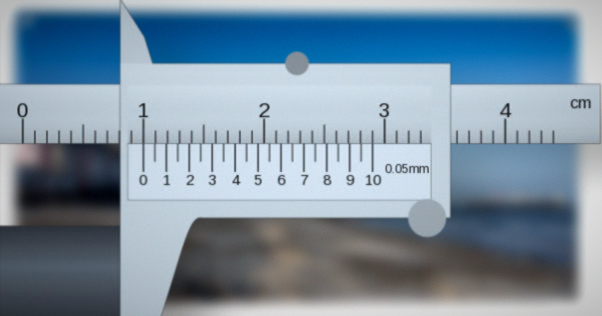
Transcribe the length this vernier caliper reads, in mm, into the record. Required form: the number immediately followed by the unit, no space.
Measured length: 10.0mm
